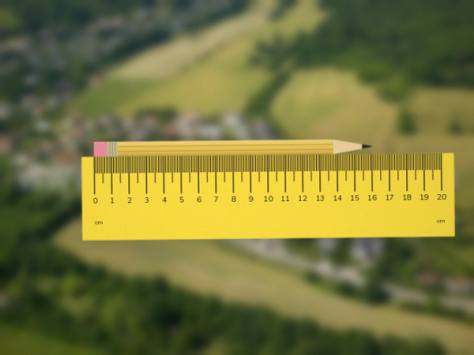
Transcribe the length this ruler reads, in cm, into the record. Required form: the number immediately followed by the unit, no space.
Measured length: 16cm
